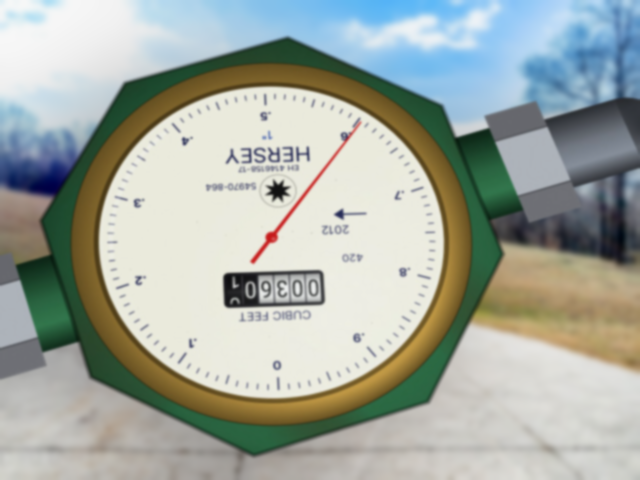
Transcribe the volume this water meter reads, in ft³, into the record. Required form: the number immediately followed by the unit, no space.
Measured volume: 3600.60ft³
